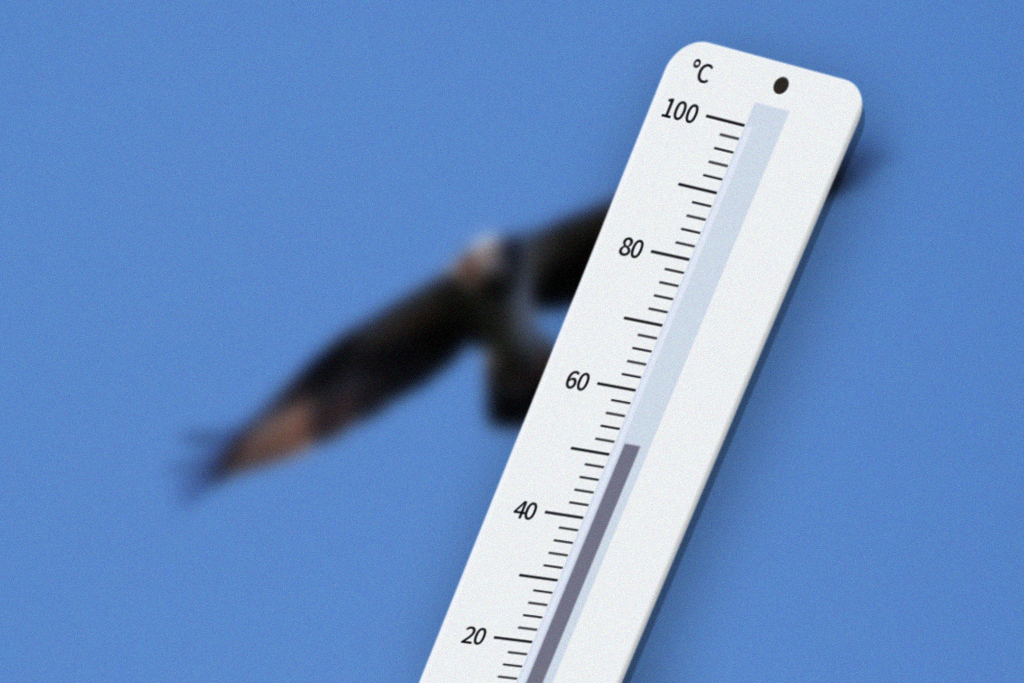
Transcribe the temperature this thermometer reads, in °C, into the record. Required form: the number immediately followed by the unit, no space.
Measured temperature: 52°C
